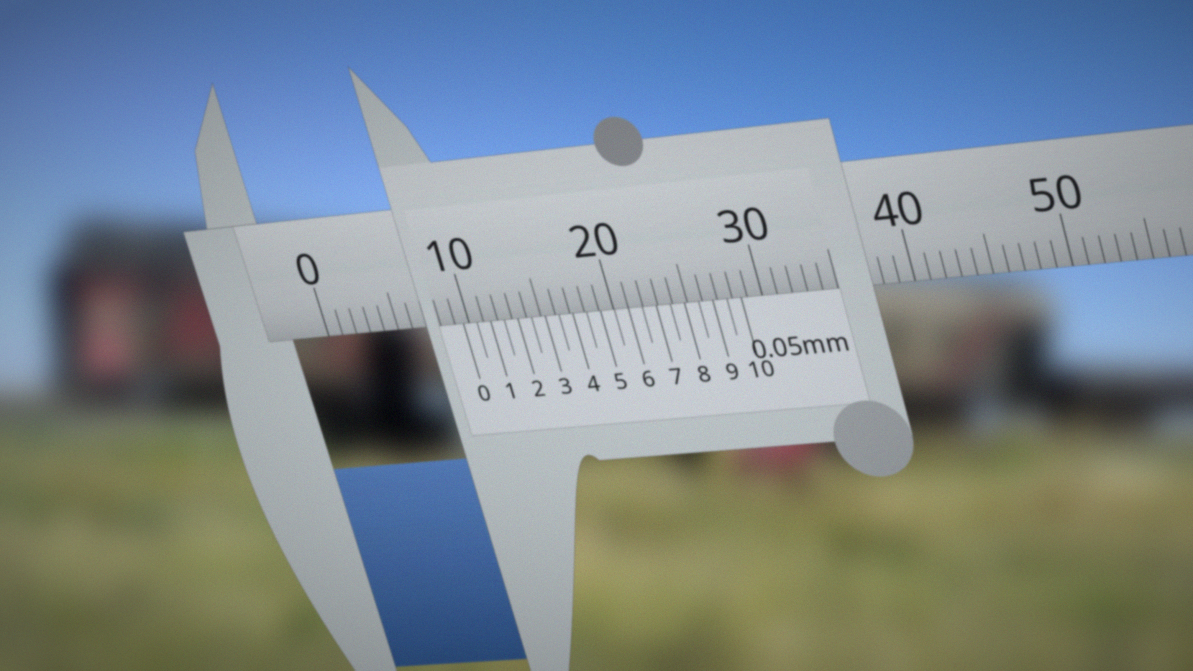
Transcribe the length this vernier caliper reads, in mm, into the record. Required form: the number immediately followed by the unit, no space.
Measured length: 9.6mm
